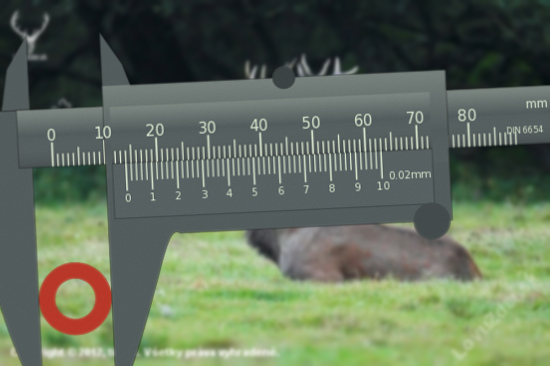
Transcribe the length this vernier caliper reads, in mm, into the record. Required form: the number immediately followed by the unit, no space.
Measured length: 14.0mm
